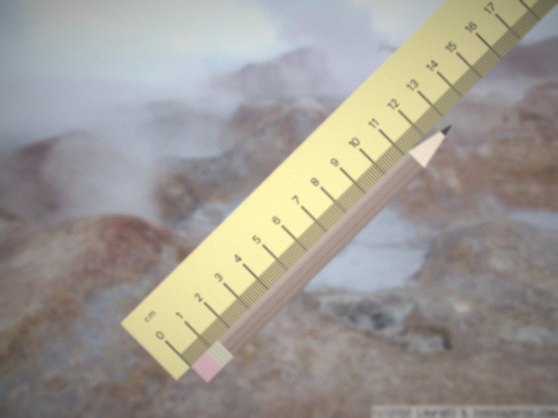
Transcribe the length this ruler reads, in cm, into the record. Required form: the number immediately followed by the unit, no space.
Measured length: 13cm
